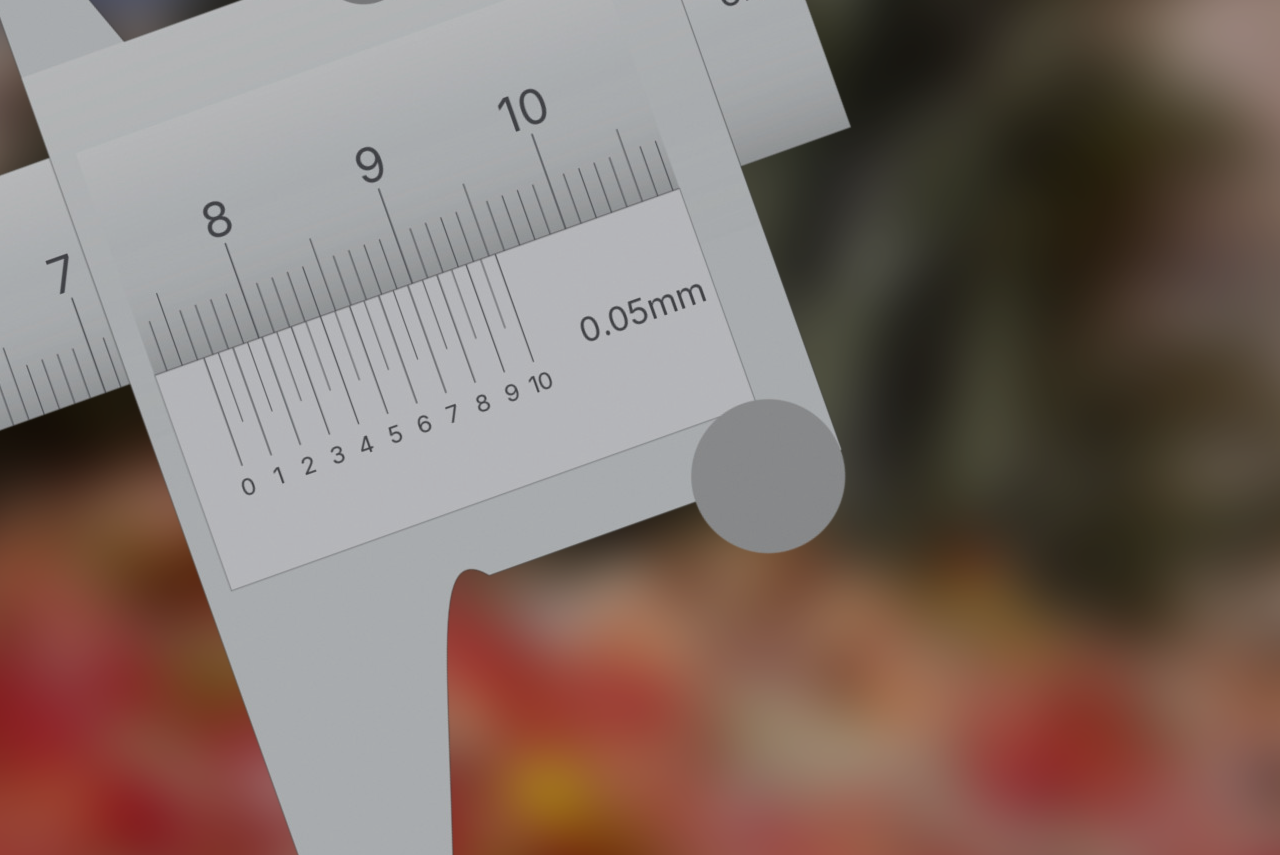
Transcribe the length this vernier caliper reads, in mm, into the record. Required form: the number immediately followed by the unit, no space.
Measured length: 76.4mm
